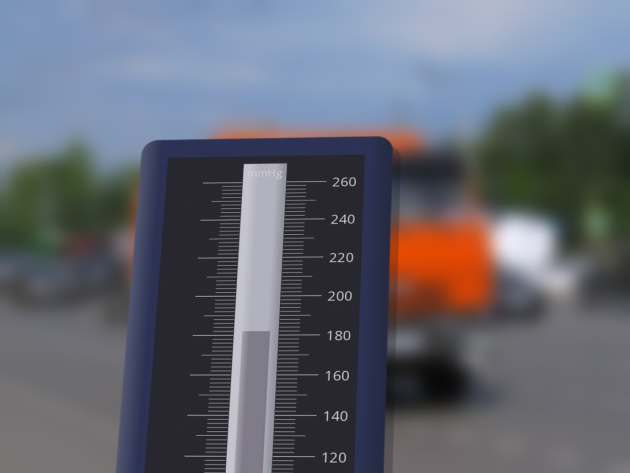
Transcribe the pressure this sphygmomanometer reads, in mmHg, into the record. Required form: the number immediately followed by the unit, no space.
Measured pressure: 182mmHg
